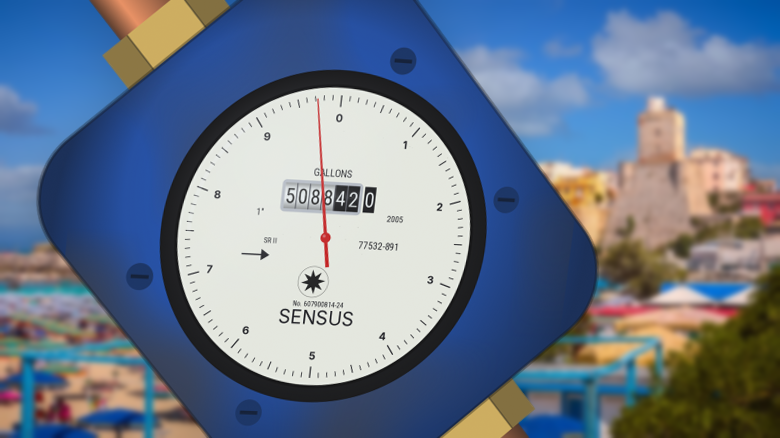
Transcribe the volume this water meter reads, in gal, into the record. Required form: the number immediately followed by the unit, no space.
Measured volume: 5088419.7gal
